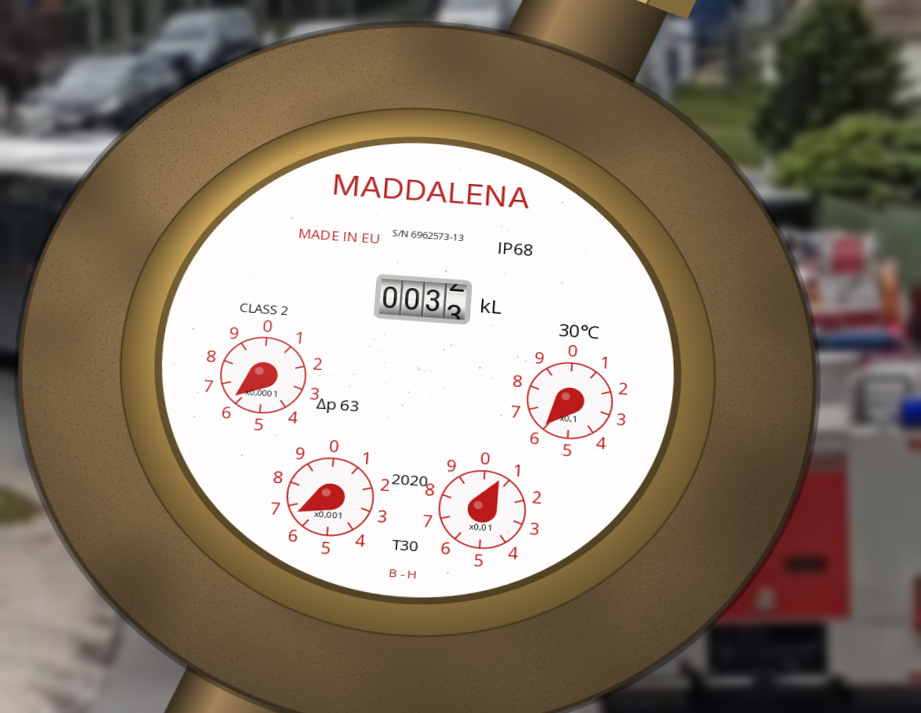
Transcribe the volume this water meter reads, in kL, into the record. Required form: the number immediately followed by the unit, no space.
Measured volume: 32.6066kL
